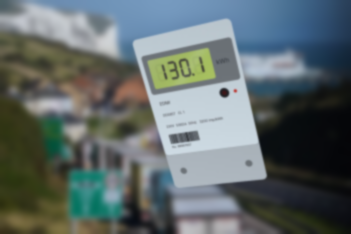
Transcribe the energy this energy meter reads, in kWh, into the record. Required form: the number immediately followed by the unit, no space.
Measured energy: 130.1kWh
